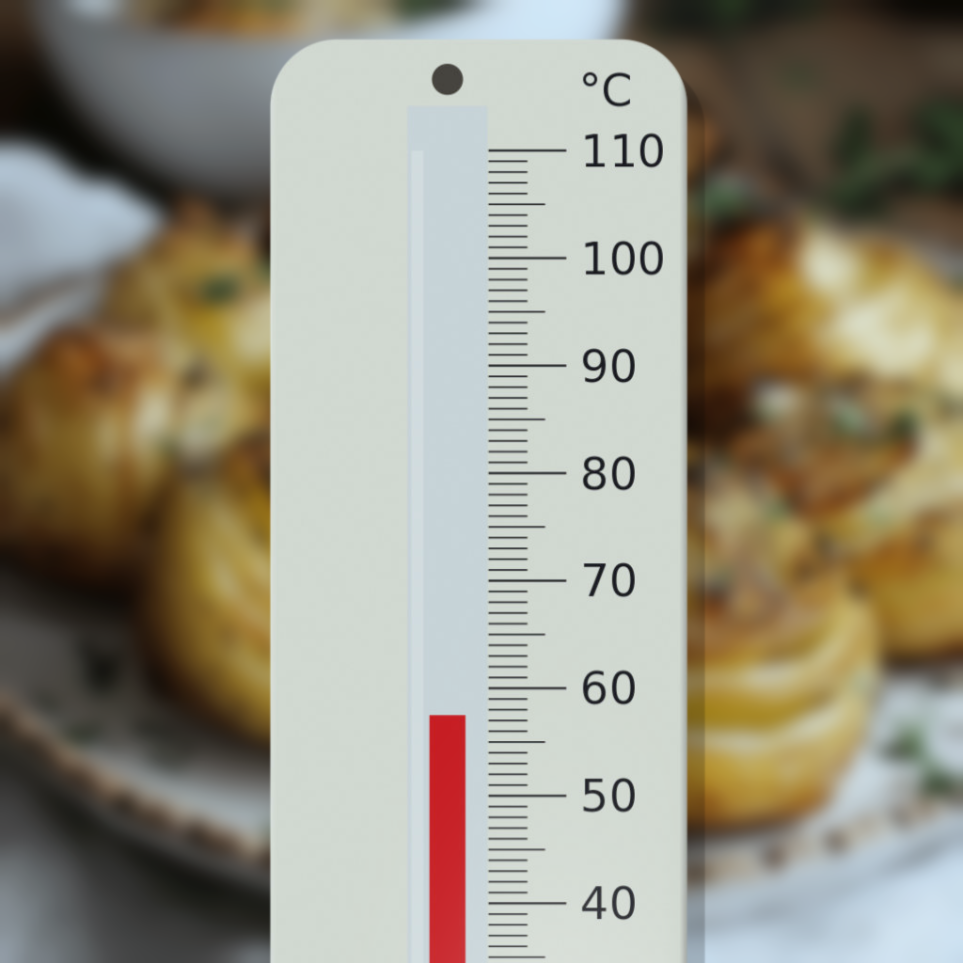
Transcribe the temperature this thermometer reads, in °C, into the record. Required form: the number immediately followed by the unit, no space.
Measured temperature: 57.5°C
